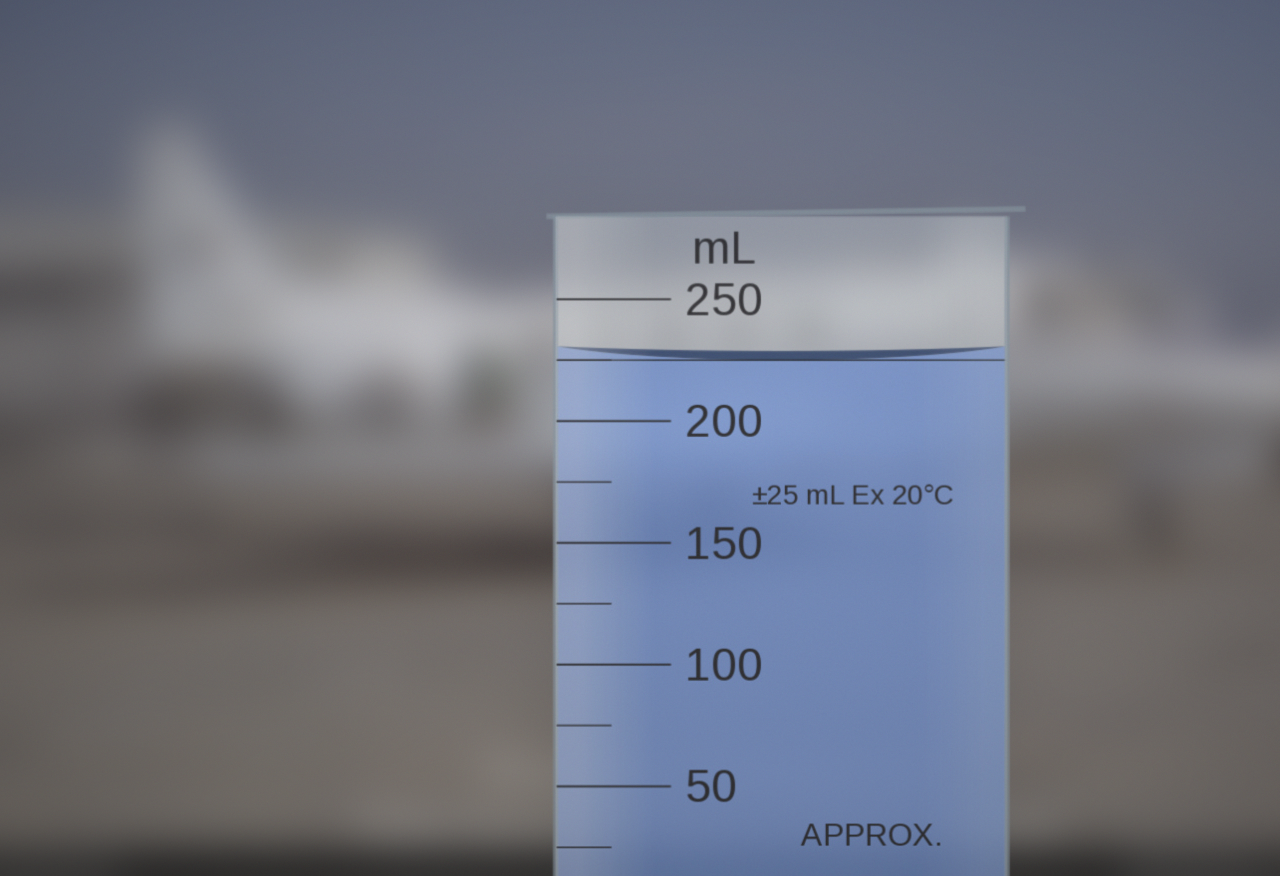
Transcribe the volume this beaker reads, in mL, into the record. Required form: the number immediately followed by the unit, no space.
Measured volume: 225mL
